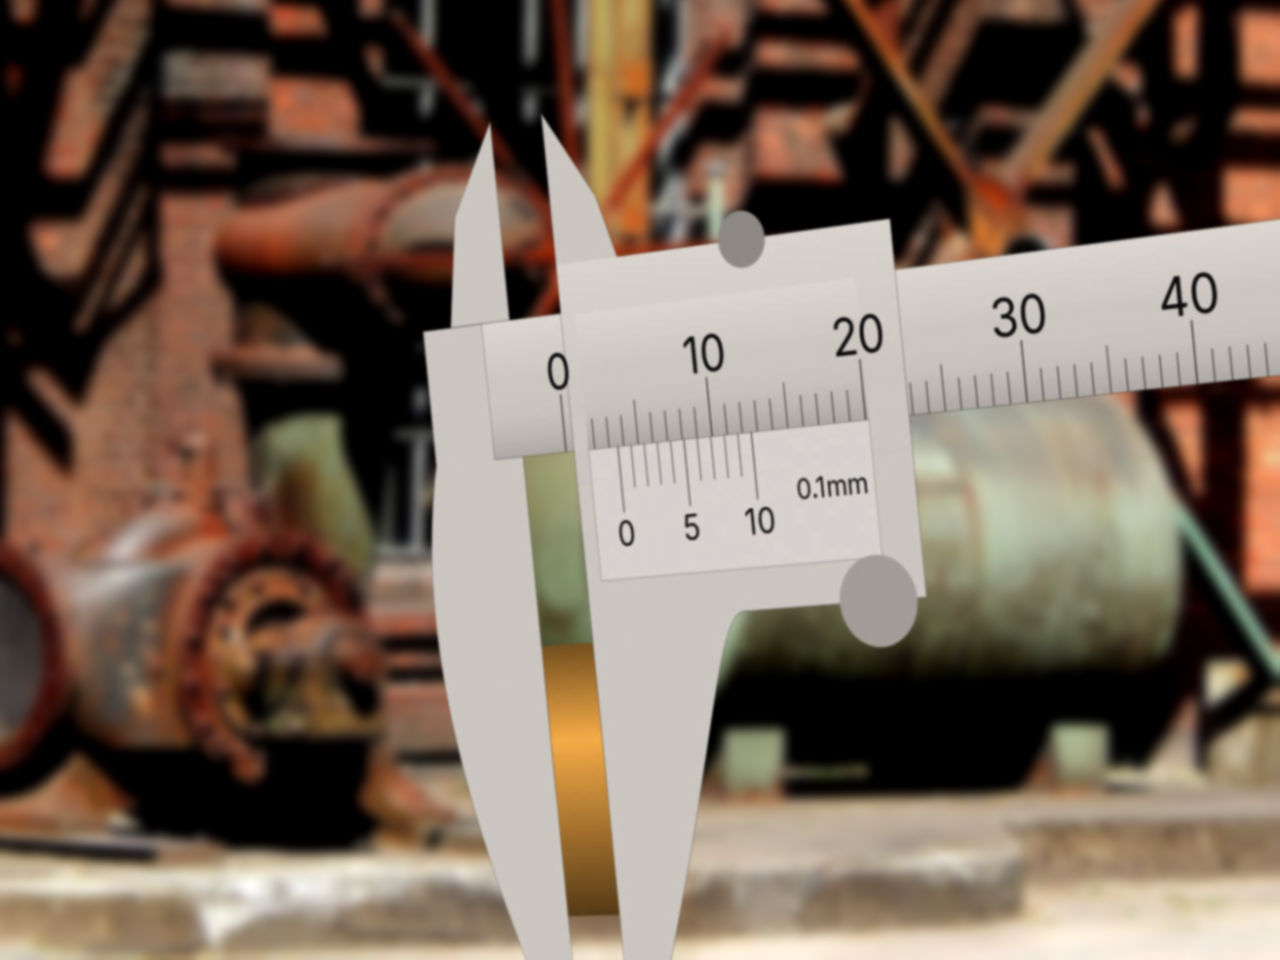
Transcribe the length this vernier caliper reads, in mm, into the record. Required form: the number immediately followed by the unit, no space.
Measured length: 3.6mm
